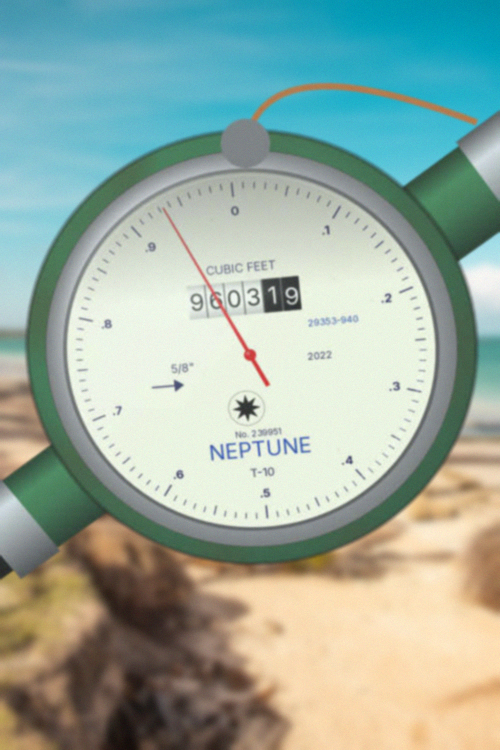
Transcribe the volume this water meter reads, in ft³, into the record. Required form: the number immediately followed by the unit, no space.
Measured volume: 960318.93ft³
